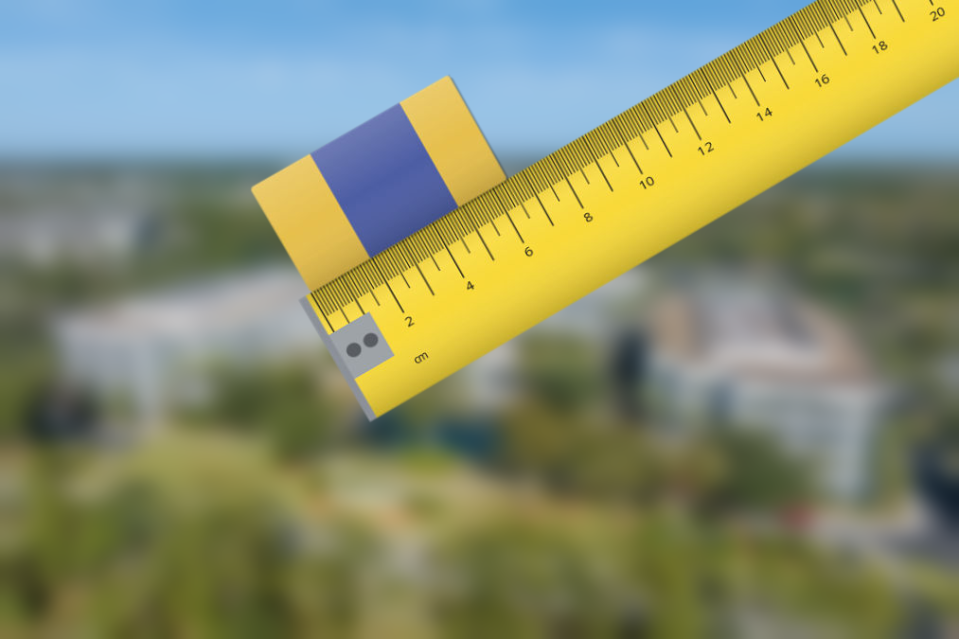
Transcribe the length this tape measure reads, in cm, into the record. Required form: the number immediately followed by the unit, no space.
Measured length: 6.5cm
